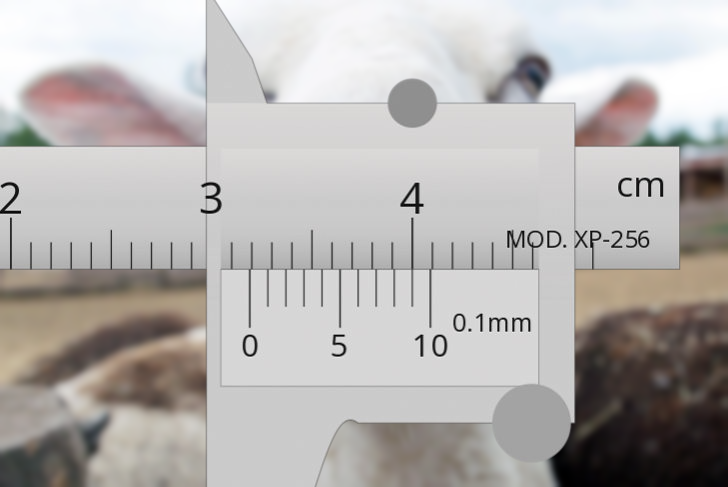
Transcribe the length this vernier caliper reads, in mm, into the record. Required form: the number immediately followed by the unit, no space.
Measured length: 31.9mm
